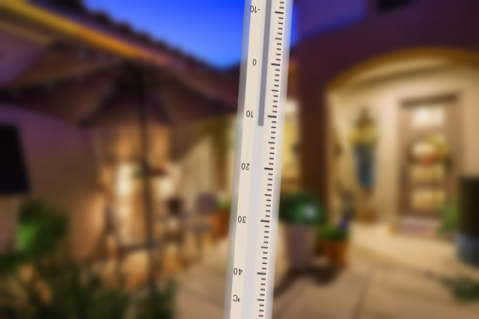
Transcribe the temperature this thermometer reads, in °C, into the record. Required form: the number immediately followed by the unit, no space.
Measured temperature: 12°C
